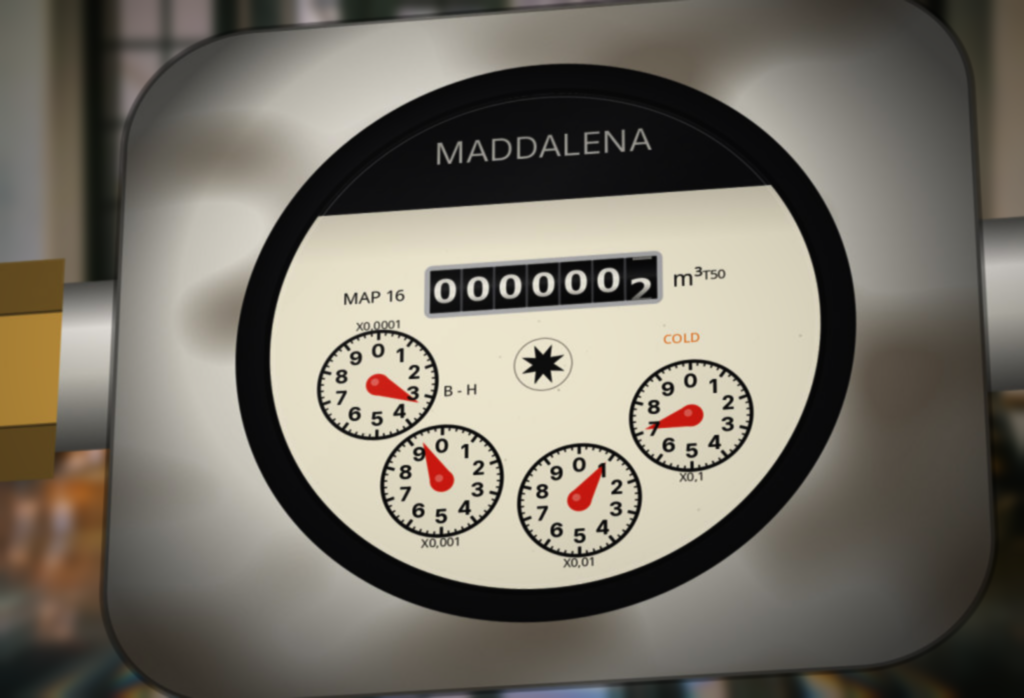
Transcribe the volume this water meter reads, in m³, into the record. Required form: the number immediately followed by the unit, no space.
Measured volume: 1.7093m³
